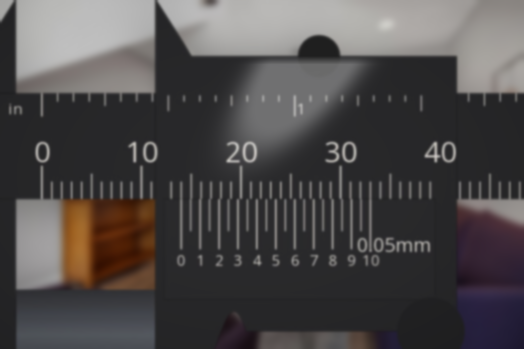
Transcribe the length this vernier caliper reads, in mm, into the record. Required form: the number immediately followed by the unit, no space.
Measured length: 14.0mm
